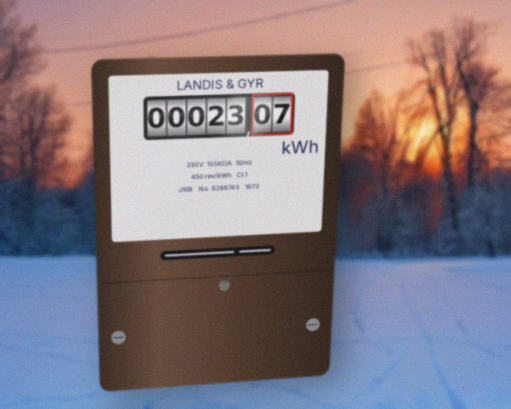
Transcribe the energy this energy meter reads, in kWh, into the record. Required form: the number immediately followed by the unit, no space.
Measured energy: 23.07kWh
